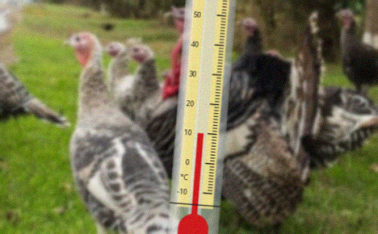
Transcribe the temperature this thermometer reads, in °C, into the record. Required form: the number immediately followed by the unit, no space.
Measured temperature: 10°C
